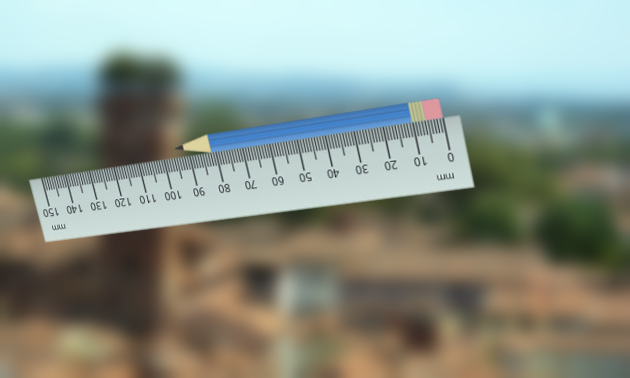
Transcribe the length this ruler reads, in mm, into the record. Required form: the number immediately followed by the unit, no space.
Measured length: 95mm
